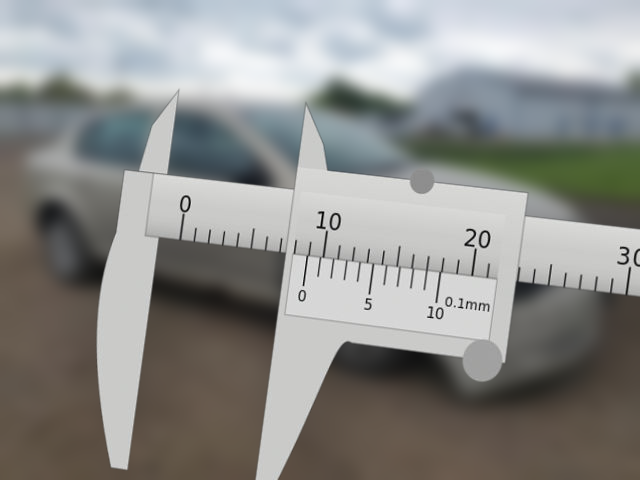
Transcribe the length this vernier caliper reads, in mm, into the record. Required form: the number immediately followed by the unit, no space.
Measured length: 8.9mm
